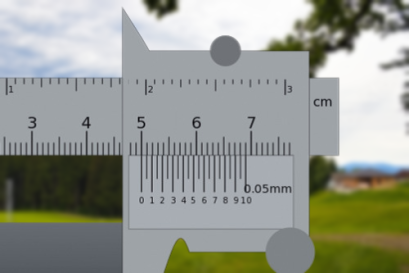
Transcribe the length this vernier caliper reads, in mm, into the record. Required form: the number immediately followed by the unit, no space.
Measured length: 50.0mm
